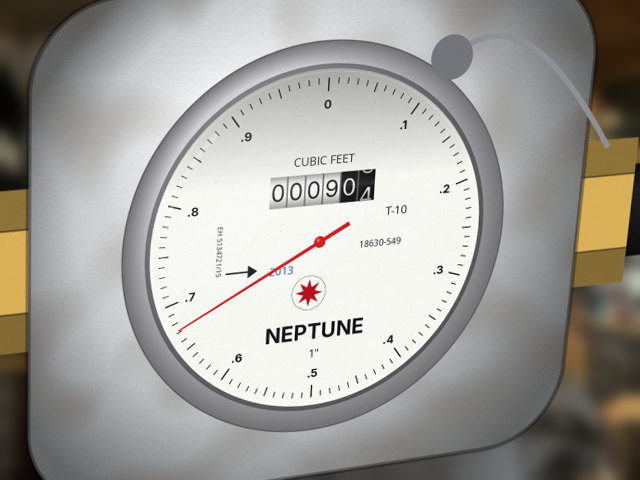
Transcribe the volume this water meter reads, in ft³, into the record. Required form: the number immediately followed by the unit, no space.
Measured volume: 903.67ft³
